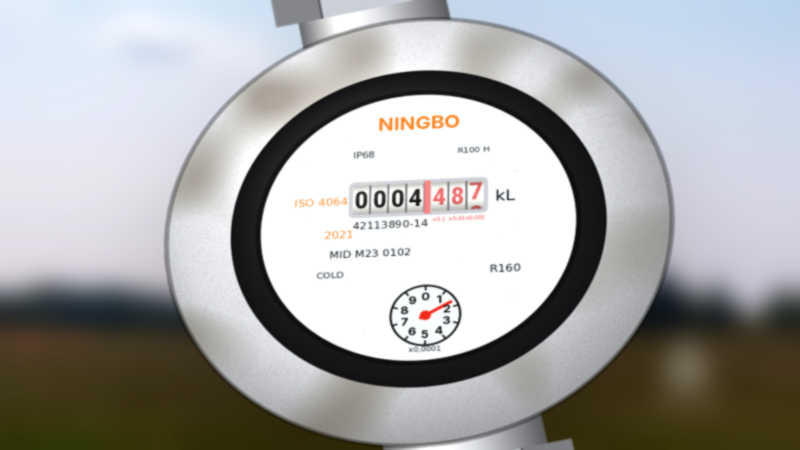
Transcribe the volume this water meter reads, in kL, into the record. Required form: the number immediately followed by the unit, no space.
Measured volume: 4.4871kL
